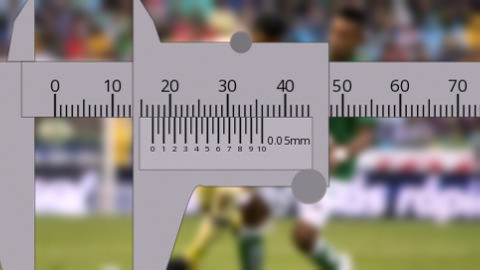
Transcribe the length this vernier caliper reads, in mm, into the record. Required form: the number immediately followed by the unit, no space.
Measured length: 17.0mm
